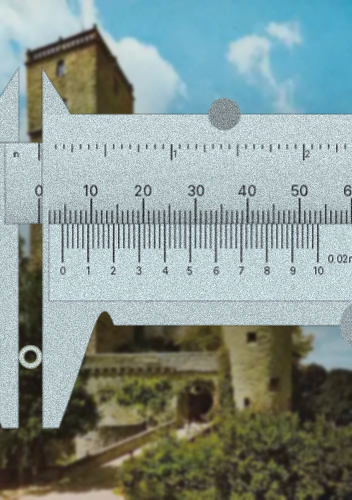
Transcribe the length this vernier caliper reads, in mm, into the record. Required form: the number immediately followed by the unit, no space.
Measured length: 4.5mm
